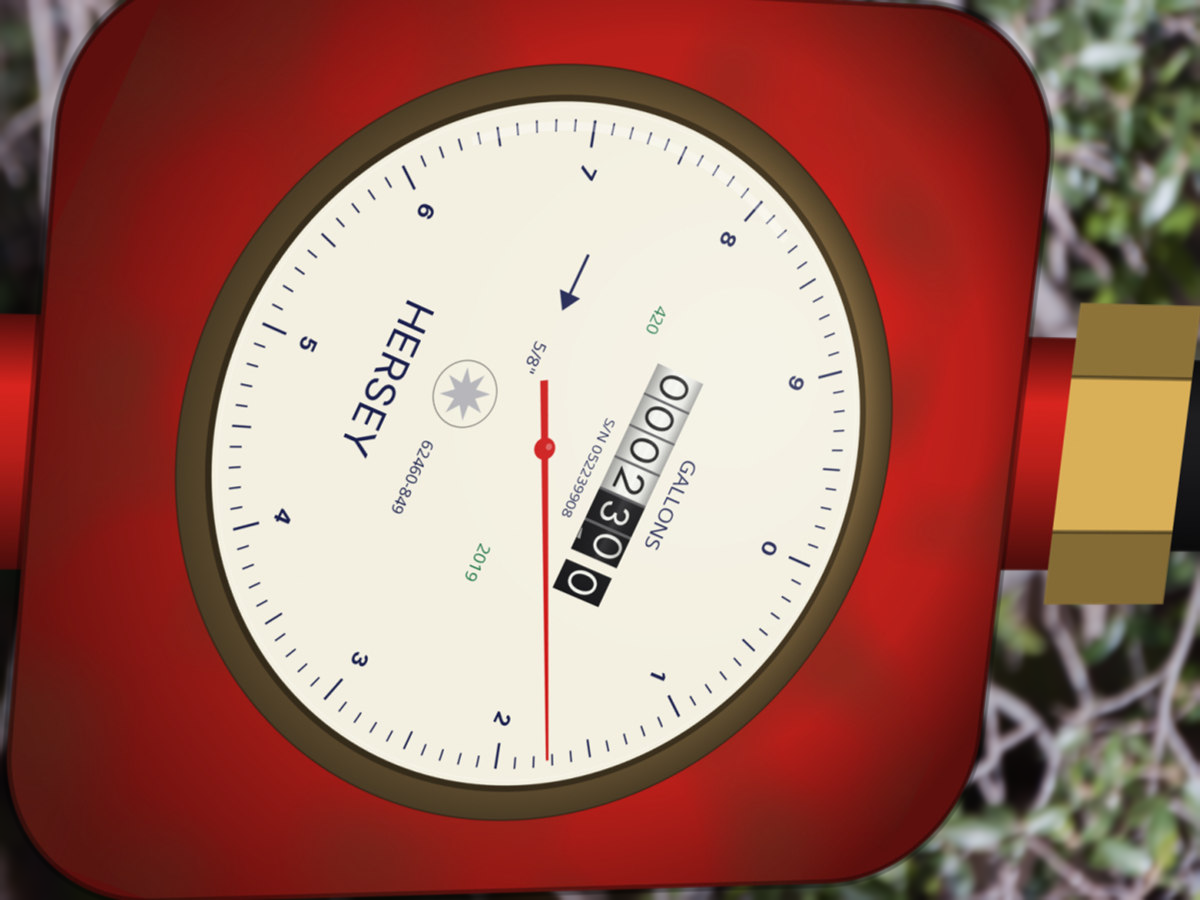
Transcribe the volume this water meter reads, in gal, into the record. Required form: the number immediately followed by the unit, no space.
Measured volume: 2301.7gal
